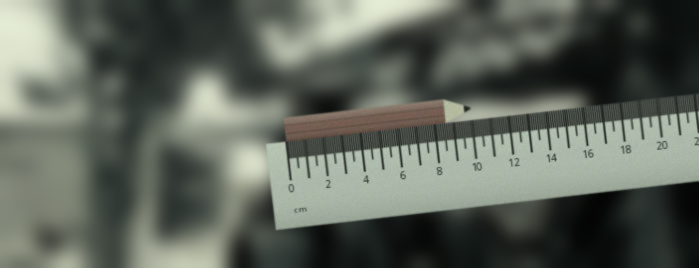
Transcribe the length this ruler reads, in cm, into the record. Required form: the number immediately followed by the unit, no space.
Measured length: 10cm
